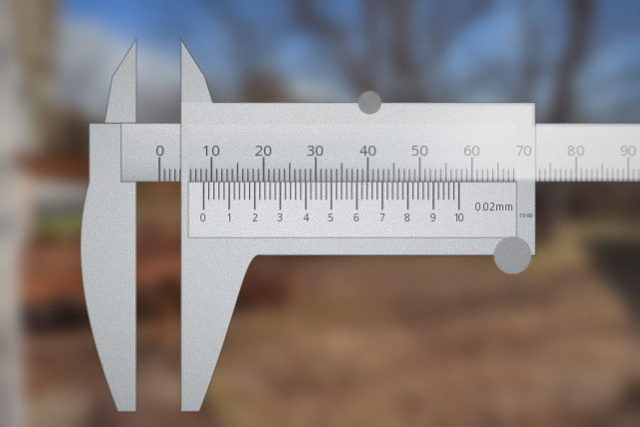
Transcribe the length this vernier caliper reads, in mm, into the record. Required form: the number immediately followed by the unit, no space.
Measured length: 8.5mm
